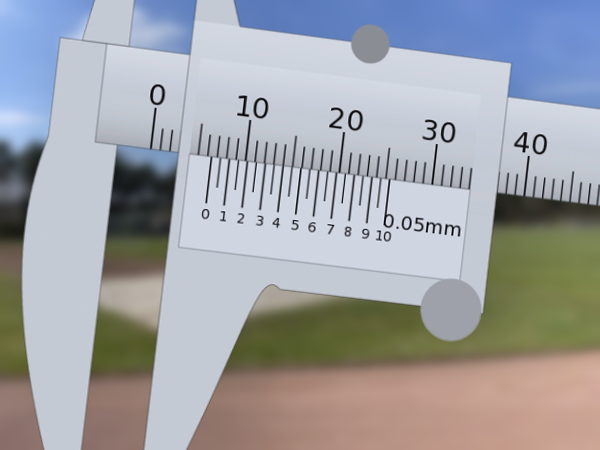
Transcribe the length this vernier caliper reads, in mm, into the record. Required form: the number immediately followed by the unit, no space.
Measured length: 6.4mm
